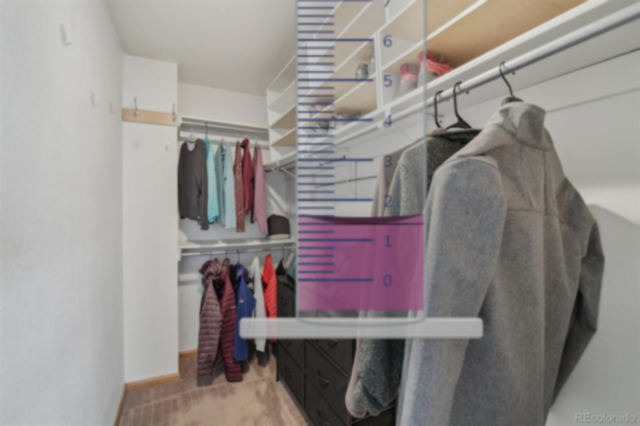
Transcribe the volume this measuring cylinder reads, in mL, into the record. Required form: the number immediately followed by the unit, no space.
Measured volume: 1.4mL
